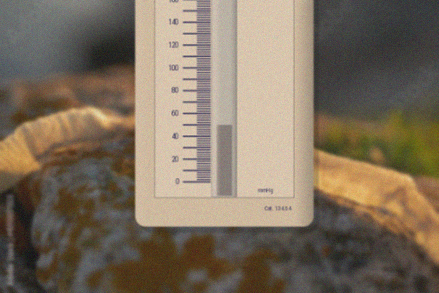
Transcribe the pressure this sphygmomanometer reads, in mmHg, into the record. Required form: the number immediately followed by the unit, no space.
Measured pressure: 50mmHg
